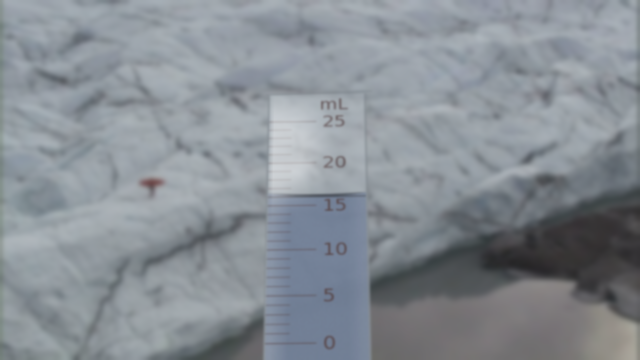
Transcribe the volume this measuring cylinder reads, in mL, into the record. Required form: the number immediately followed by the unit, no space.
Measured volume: 16mL
